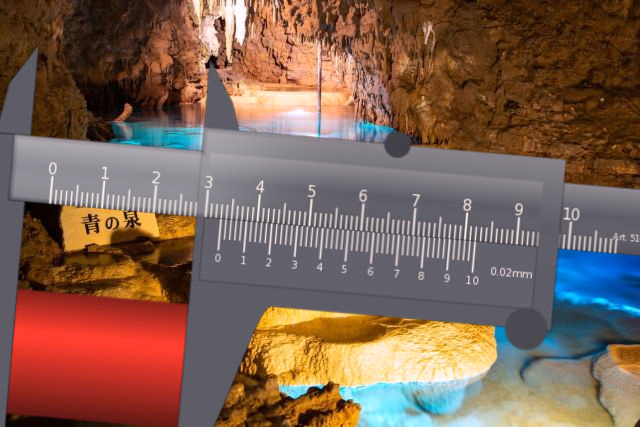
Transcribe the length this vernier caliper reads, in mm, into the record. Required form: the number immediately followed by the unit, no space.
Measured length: 33.0mm
